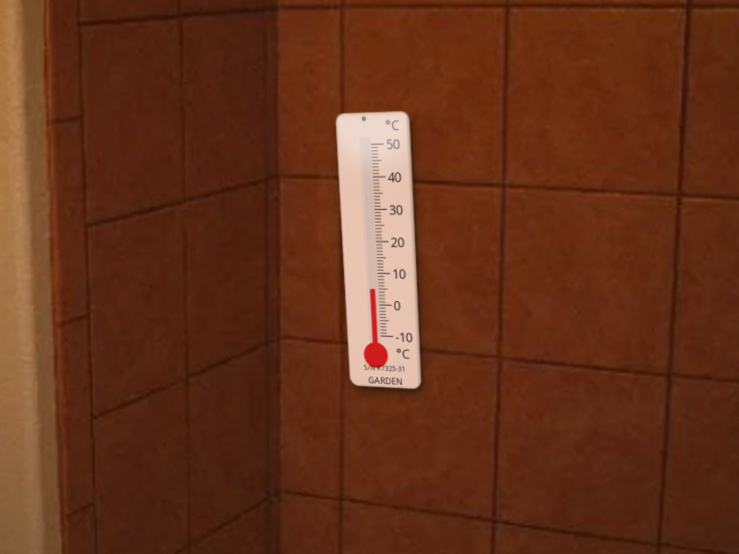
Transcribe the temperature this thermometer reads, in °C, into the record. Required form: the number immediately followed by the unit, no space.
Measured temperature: 5°C
